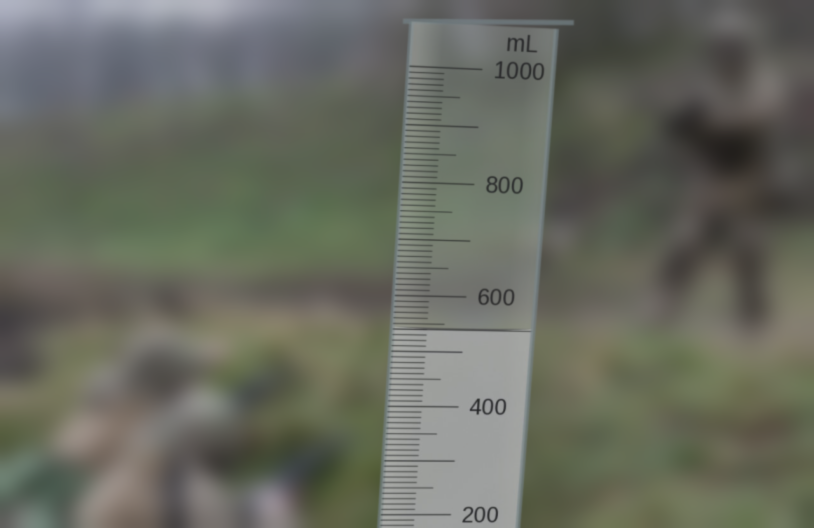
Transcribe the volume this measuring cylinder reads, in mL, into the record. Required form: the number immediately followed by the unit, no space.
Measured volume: 540mL
